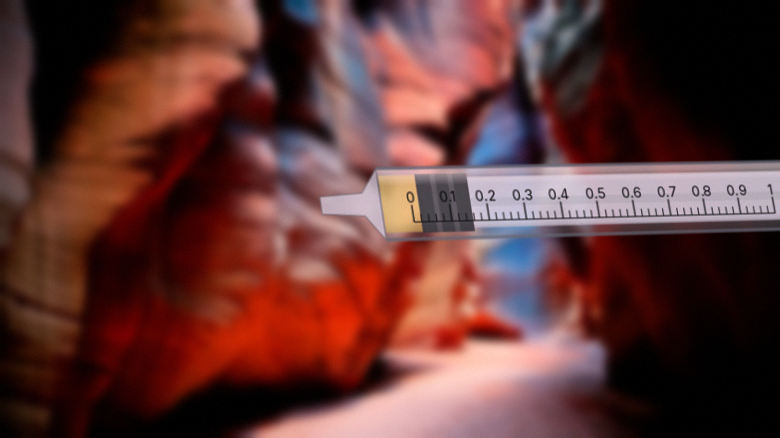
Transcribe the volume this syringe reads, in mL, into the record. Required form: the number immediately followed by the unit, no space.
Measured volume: 0.02mL
